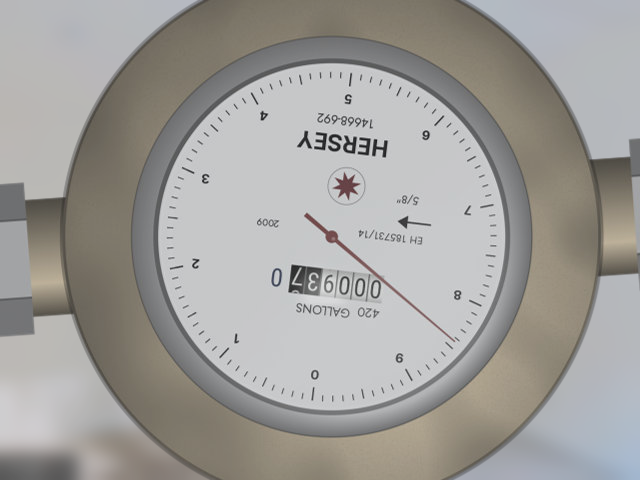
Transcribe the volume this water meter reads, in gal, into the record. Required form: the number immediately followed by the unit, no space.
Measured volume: 9368.4gal
